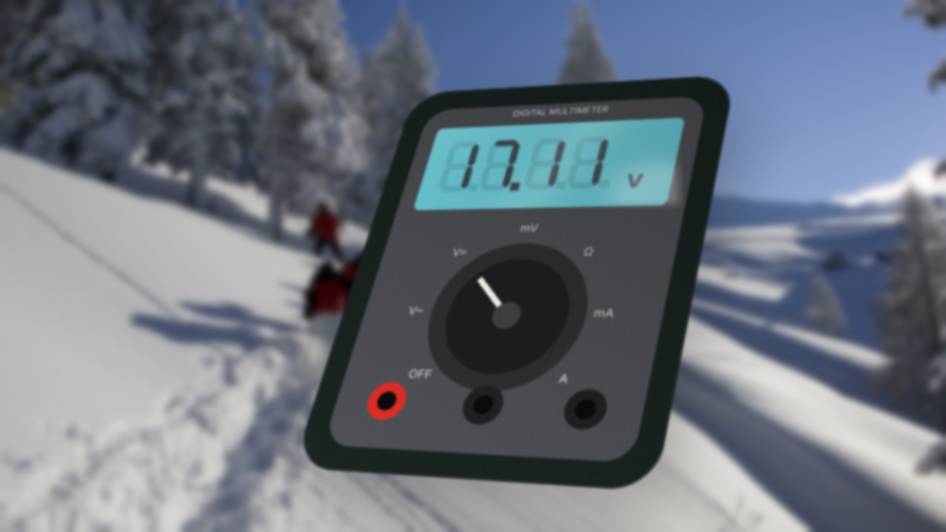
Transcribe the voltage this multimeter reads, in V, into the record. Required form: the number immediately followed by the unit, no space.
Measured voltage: 17.11V
